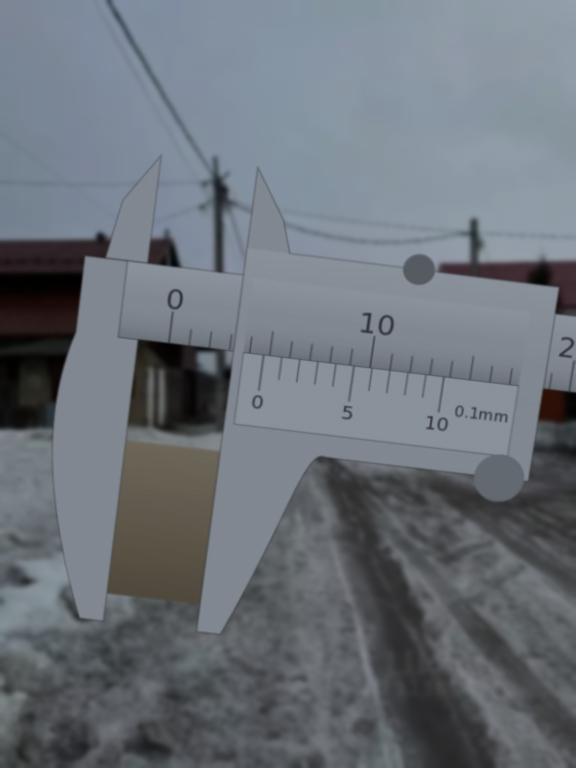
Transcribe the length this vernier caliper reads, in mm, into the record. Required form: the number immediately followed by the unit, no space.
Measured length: 4.7mm
